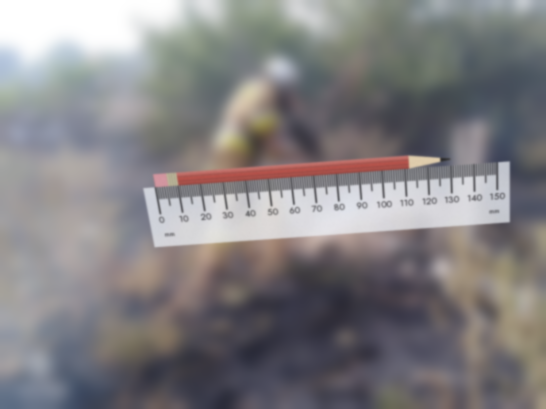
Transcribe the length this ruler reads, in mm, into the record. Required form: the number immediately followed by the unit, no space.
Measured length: 130mm
